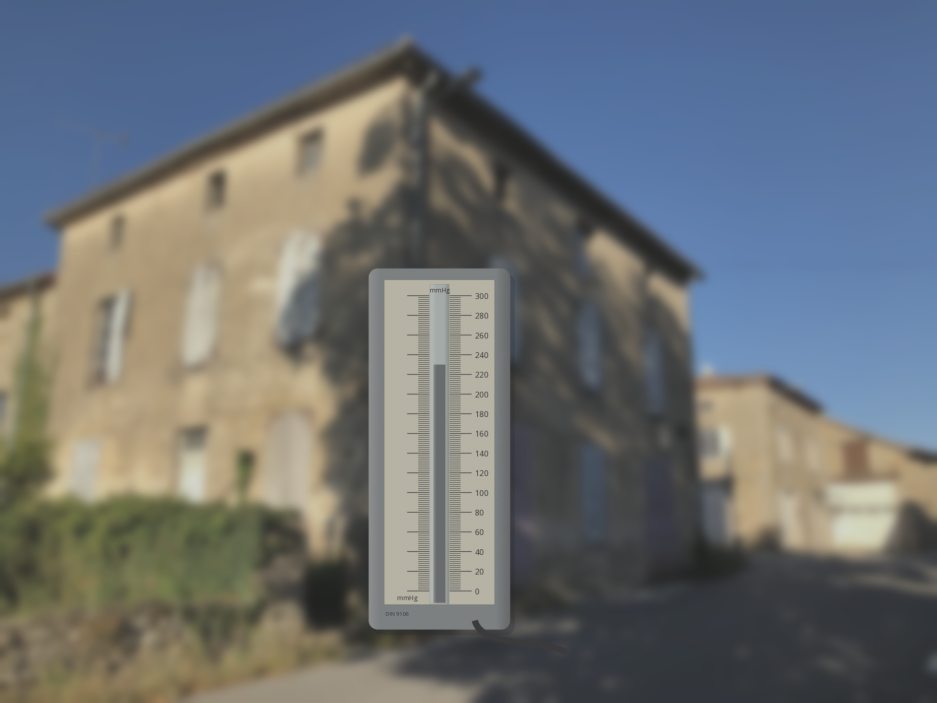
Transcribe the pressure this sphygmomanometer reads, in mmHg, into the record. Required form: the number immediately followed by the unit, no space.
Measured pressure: 230mmHg
